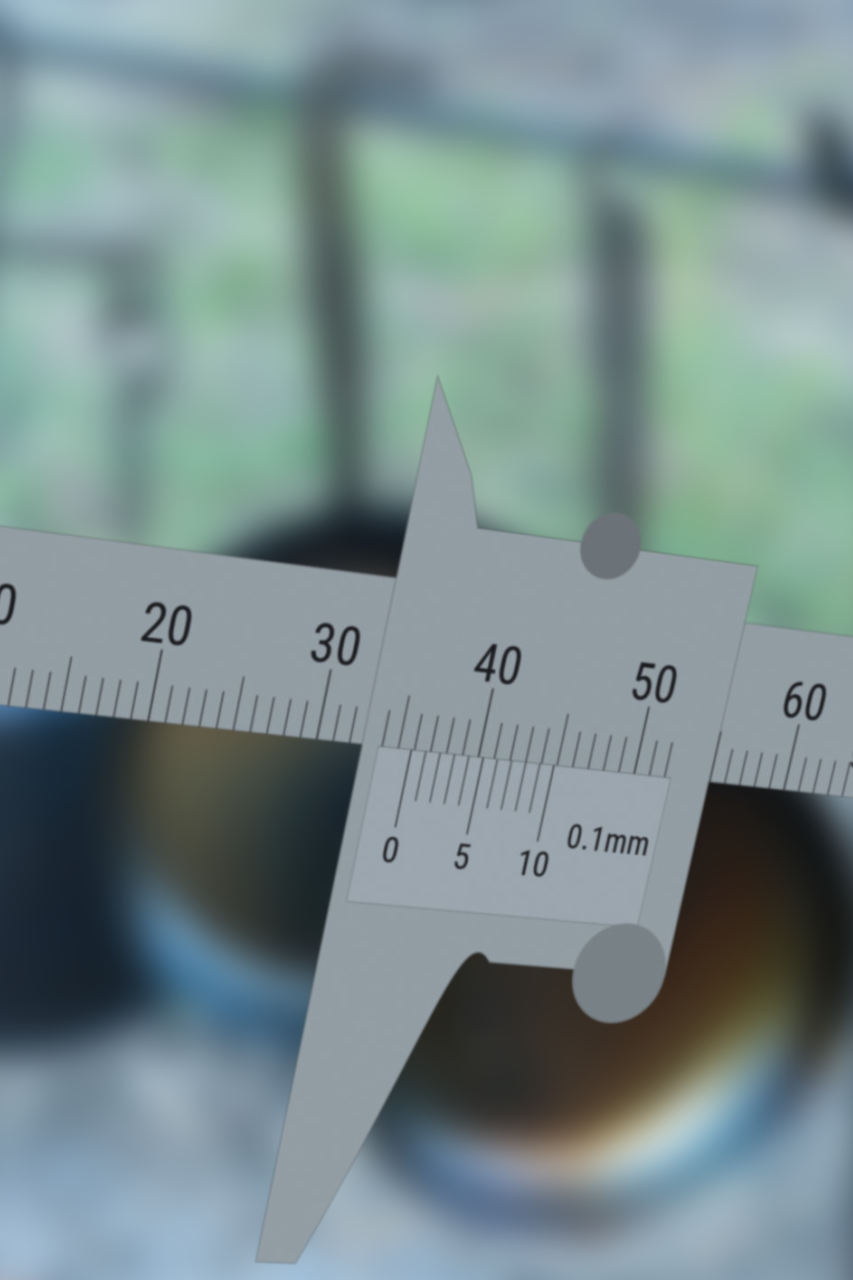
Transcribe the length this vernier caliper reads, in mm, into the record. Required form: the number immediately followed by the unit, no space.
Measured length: 35.8mm
